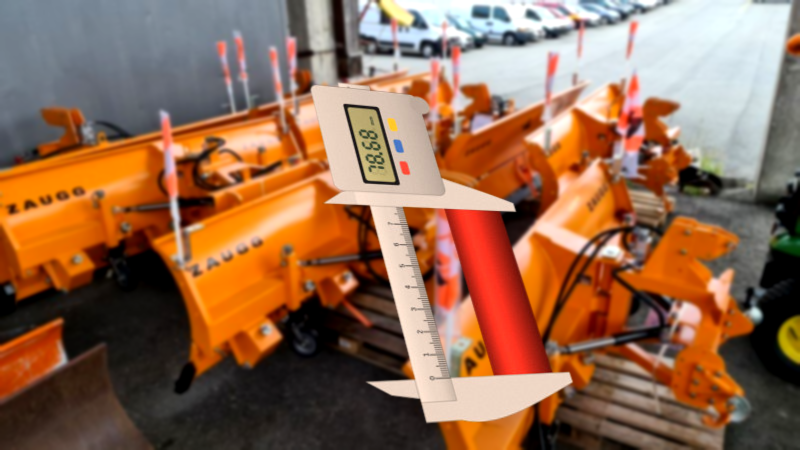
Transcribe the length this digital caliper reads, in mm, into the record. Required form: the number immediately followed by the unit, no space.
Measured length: 78.68mm
